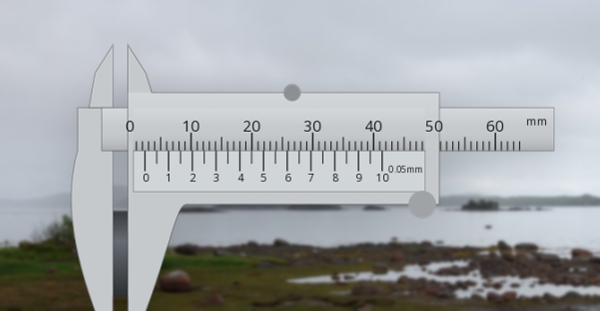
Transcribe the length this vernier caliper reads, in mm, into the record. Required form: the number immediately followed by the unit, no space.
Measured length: 2.4mm
